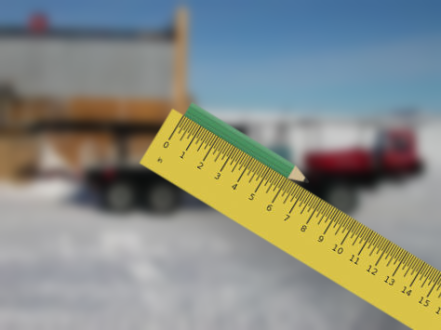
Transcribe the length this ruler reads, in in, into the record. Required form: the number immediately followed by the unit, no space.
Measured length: 7in
